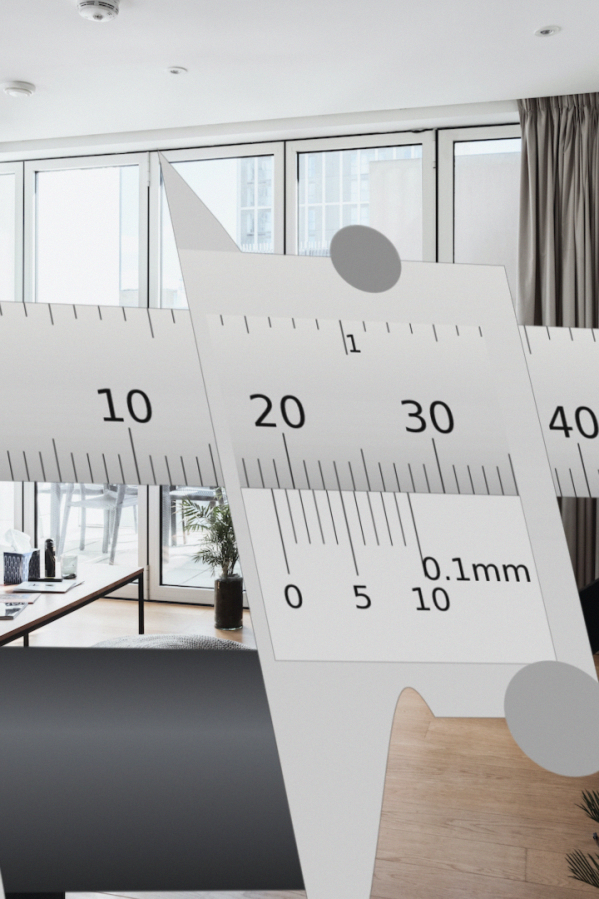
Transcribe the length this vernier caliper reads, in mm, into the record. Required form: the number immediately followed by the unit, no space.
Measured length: 18.5mm
